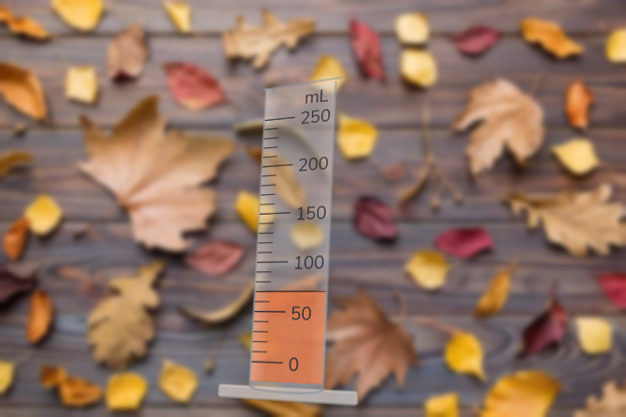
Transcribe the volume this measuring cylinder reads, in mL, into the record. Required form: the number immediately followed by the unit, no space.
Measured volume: 70mL
